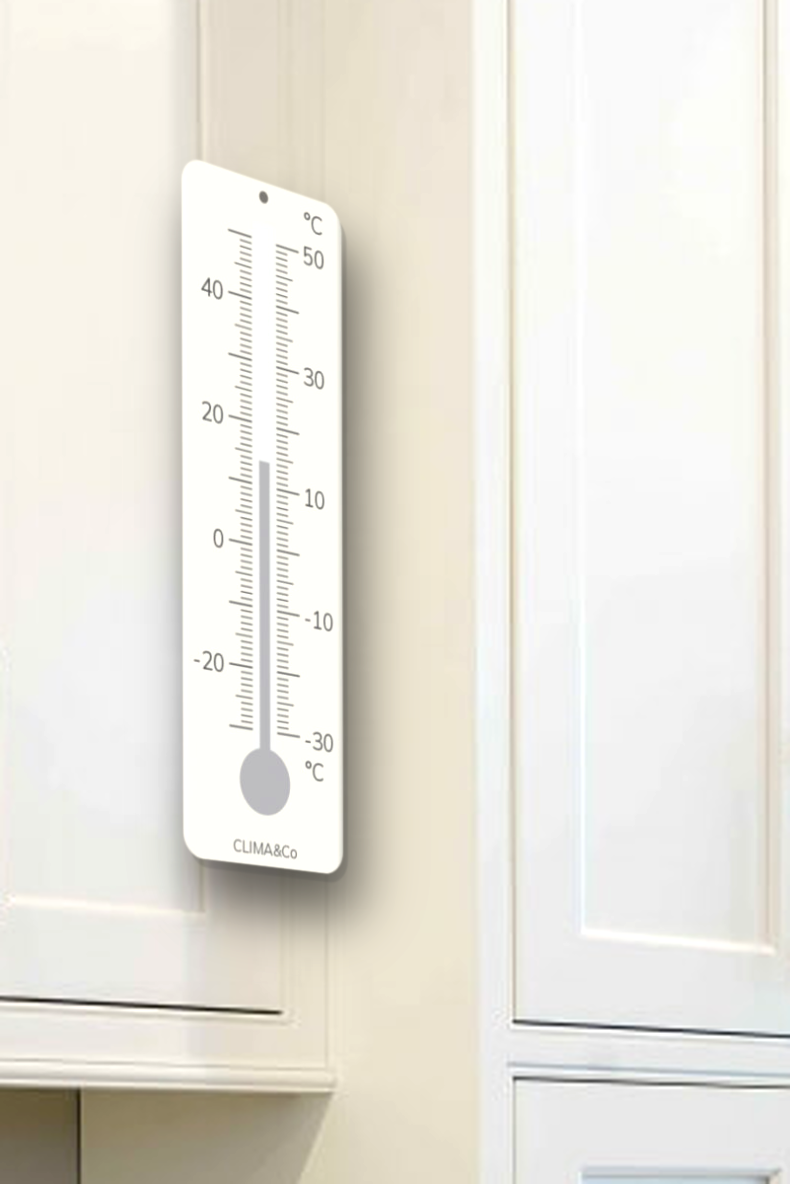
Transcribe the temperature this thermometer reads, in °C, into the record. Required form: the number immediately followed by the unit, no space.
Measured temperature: 14°C
